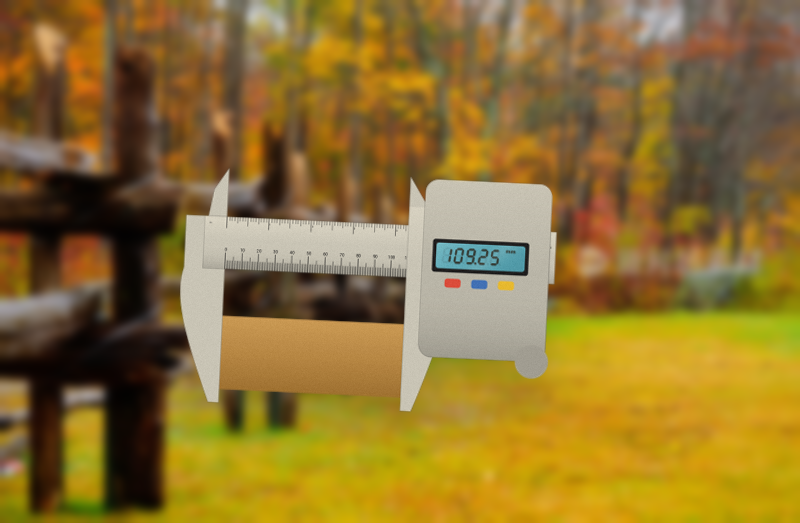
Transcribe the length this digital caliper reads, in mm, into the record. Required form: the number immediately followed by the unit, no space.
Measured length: 109.25mm
